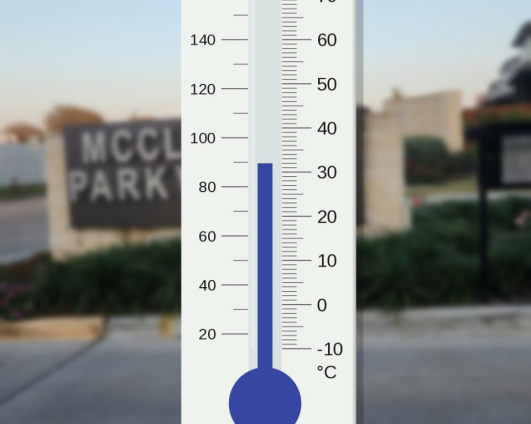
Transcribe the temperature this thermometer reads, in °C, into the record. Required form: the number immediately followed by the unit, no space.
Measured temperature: 32°C
